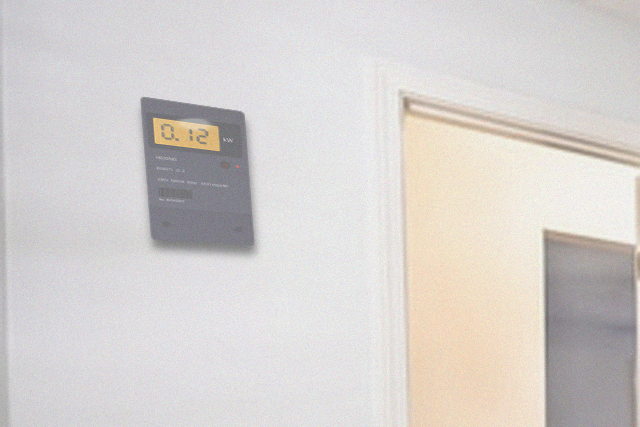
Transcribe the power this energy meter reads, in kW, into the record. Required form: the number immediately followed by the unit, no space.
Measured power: 0.12kW
